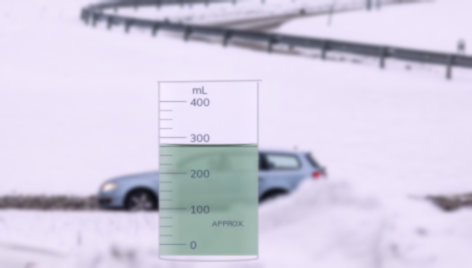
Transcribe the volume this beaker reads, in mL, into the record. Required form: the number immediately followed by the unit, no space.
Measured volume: 275mL
